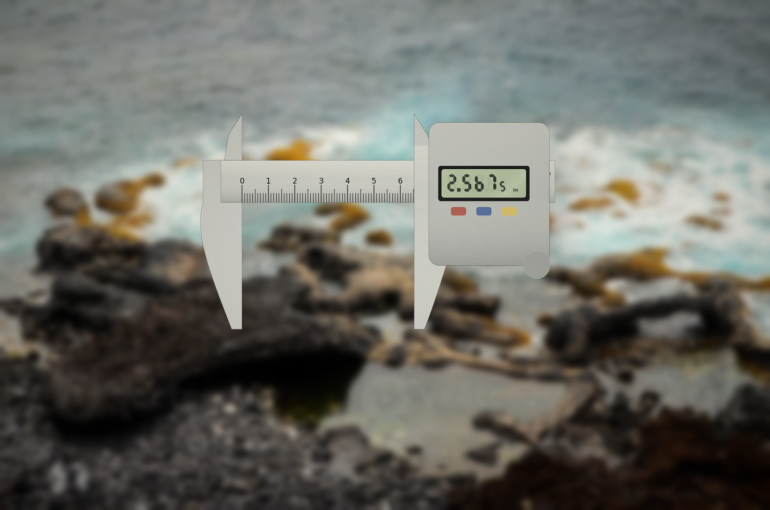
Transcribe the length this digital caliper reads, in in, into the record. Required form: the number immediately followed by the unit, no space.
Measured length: 2.5675in
